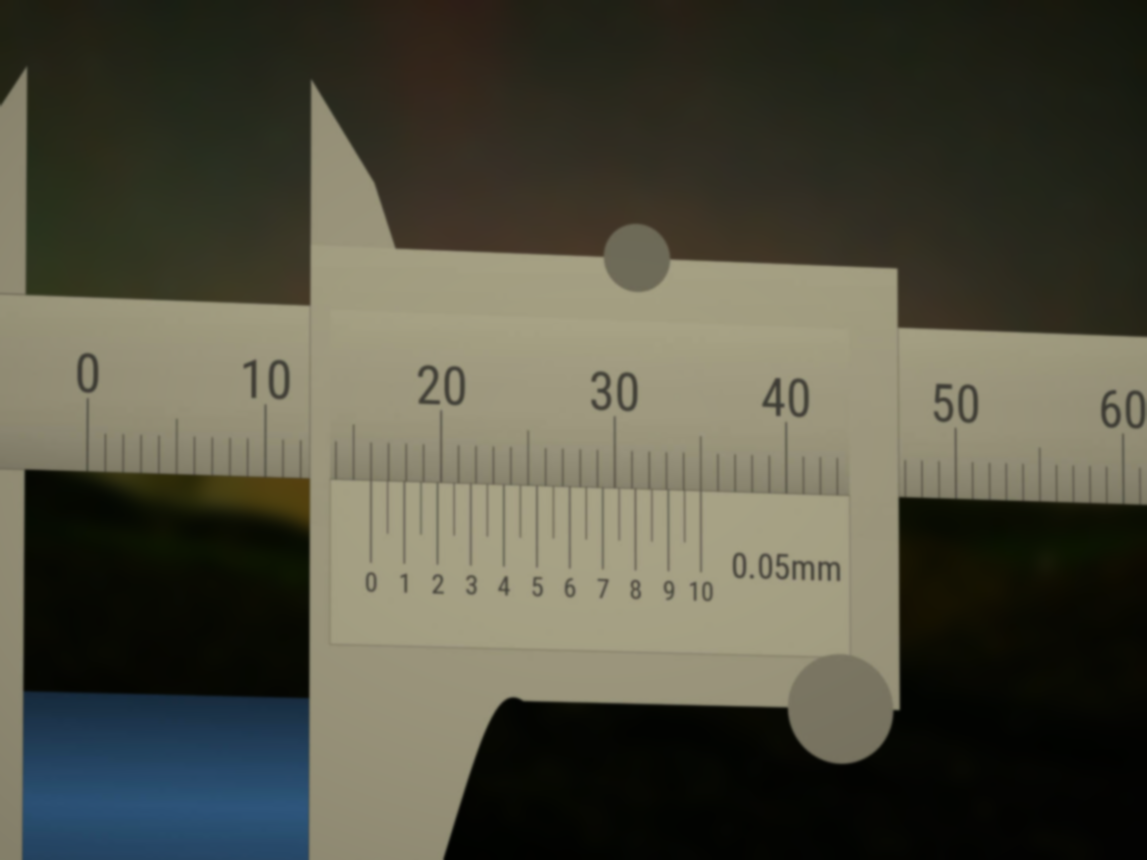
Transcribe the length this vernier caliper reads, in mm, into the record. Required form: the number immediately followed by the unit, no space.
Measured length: 16.0mm
